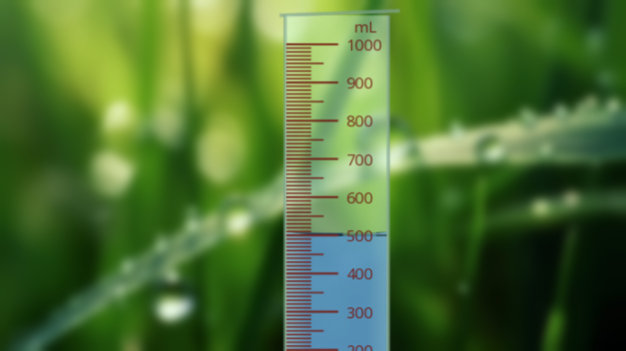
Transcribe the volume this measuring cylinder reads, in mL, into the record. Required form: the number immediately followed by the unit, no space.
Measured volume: 500mL
